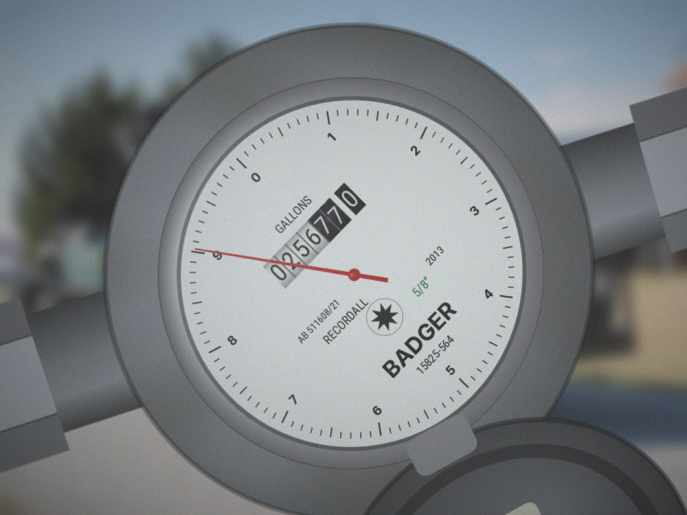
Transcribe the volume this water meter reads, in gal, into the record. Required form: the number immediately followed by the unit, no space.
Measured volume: 256769.0gal
